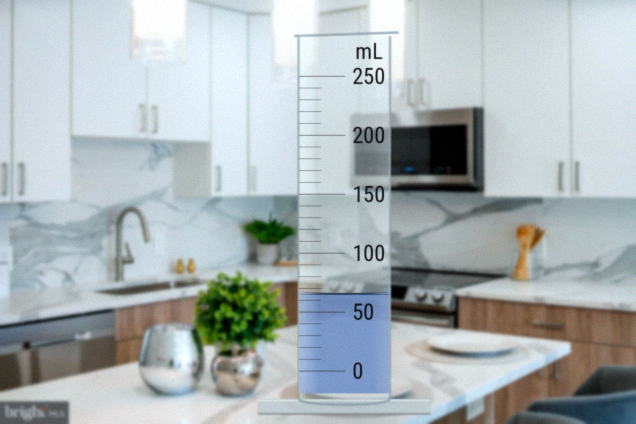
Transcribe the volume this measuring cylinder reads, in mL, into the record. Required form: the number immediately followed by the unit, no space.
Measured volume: 65mL
